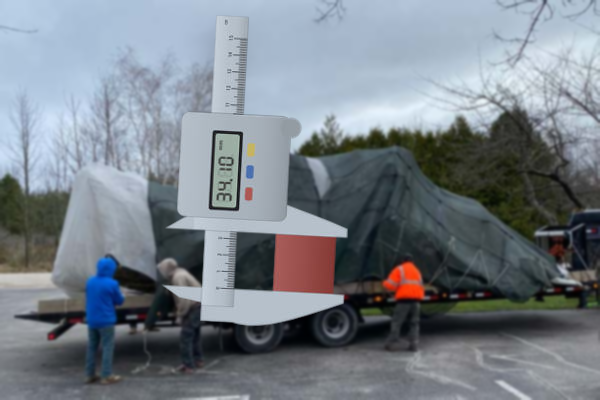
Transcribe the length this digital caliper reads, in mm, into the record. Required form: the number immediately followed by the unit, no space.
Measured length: 34.10mm
